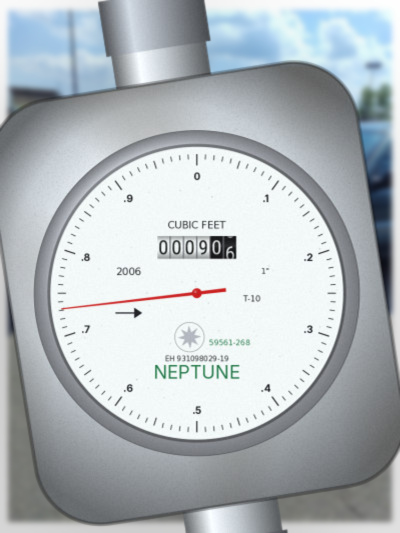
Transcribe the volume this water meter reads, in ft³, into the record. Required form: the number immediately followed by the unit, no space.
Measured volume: 905.73ft³
